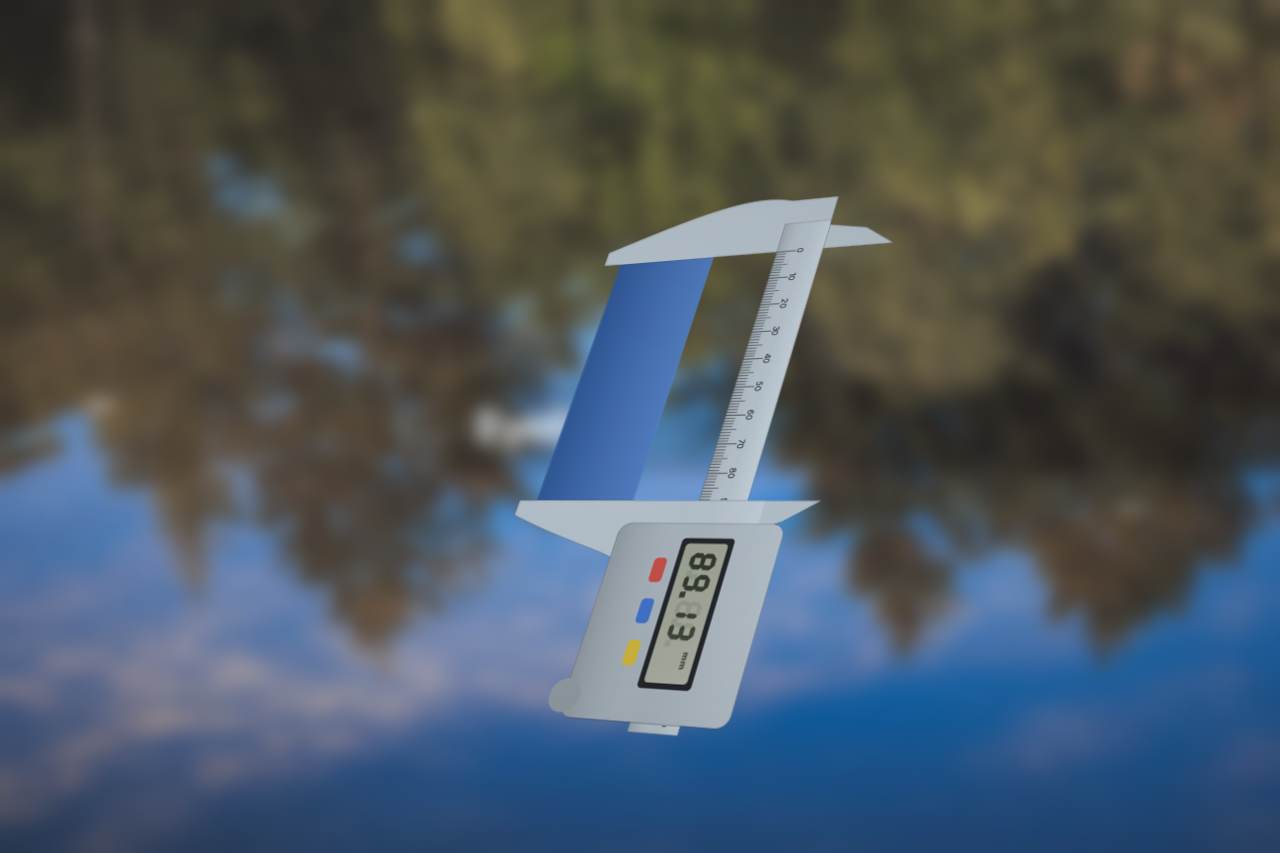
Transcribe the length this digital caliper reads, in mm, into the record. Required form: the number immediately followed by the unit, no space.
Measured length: 89.13mm
